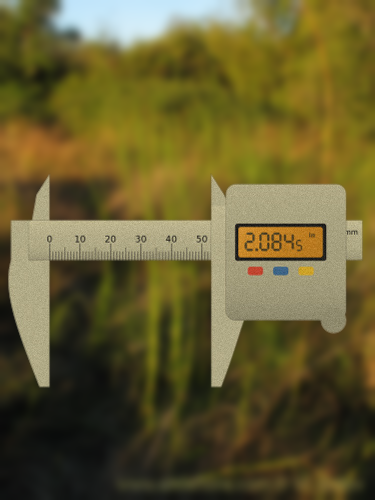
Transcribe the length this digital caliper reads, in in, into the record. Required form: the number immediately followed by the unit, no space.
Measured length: 2.0845in
